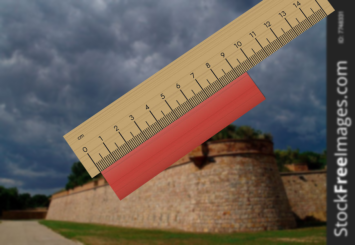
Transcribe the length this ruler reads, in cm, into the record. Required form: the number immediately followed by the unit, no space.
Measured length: 9.5cm
